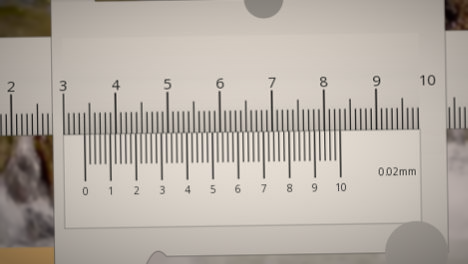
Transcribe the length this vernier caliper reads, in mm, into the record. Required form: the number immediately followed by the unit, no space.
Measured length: 34.0mm
